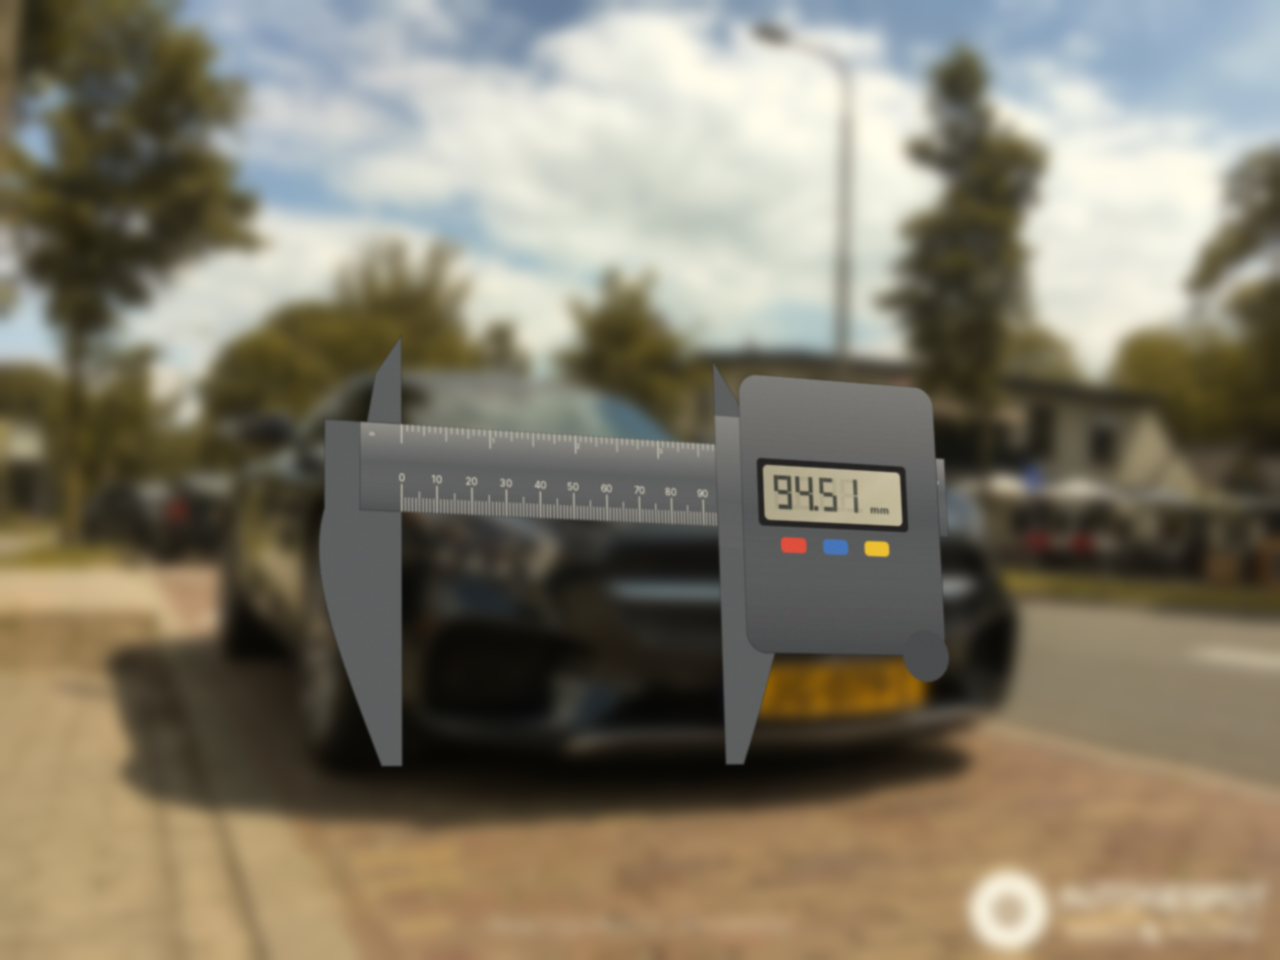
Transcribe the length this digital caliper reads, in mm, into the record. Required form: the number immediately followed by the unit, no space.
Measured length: 94.51mm
